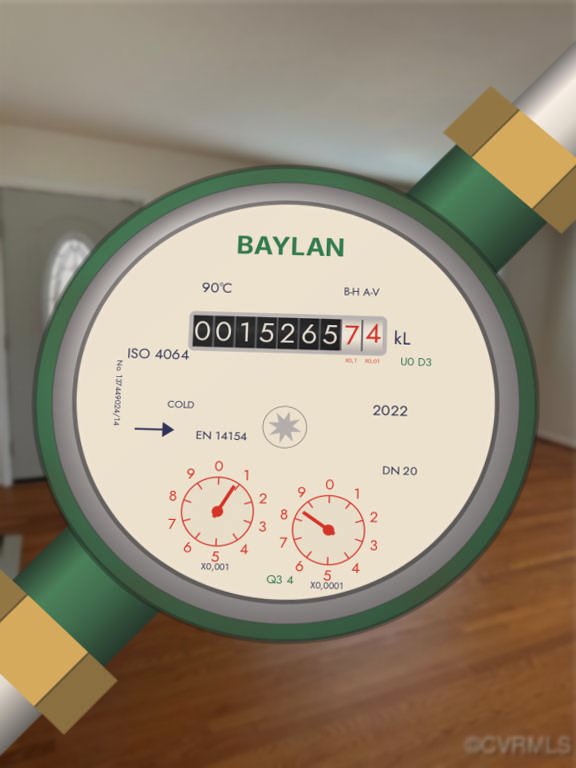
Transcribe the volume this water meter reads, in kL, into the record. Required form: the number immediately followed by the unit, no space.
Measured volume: 15265.7408kL
